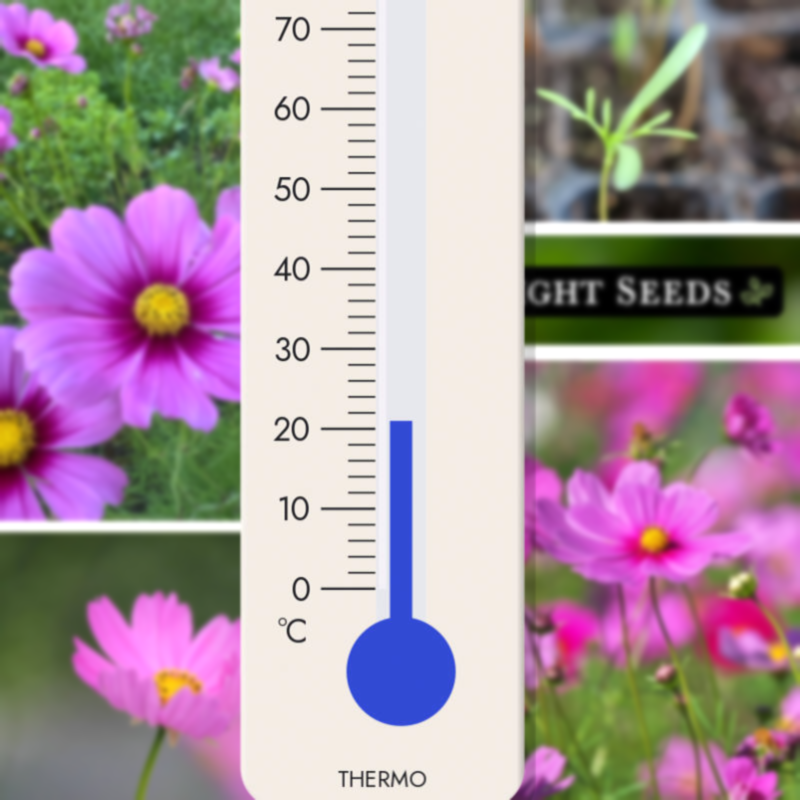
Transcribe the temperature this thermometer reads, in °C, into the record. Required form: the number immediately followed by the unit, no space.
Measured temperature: 21°C
